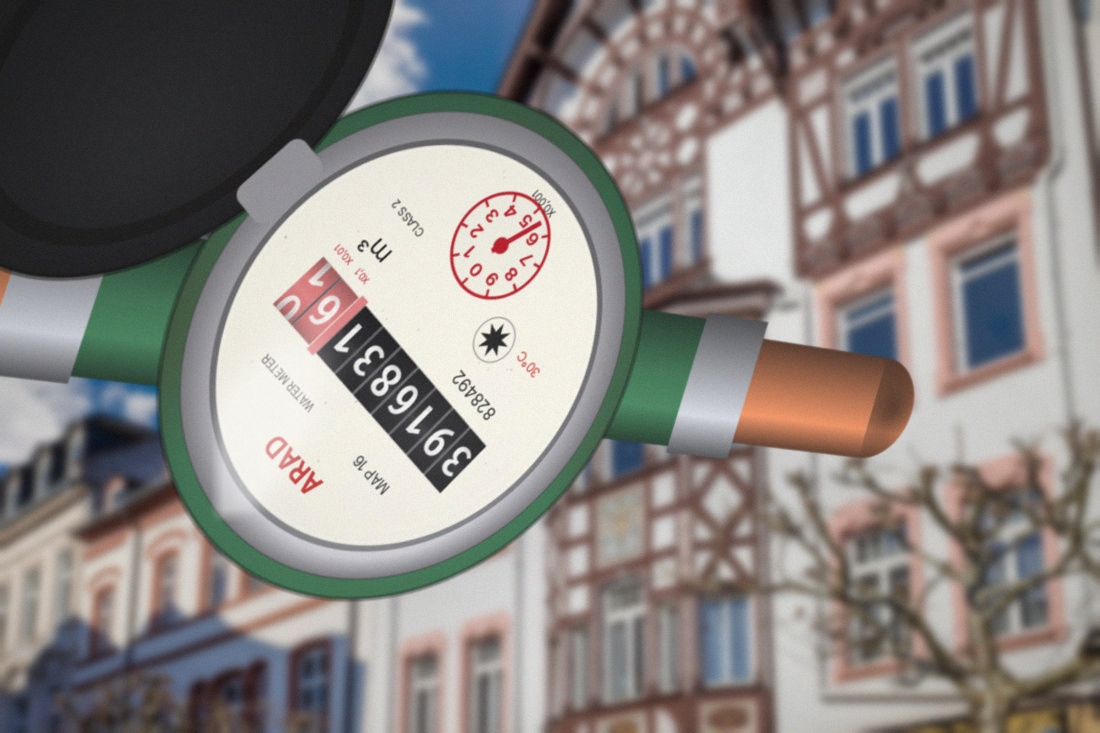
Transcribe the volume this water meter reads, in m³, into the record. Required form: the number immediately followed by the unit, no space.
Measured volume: 3916831.605m³
